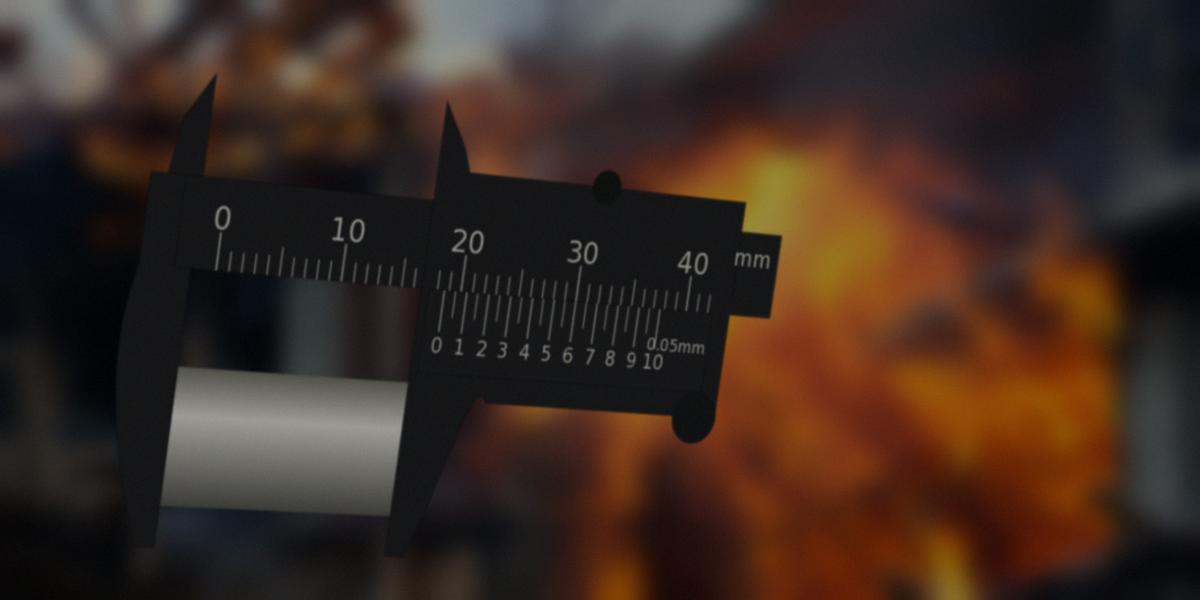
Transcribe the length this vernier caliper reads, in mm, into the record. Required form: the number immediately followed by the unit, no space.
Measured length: 18.6mm
